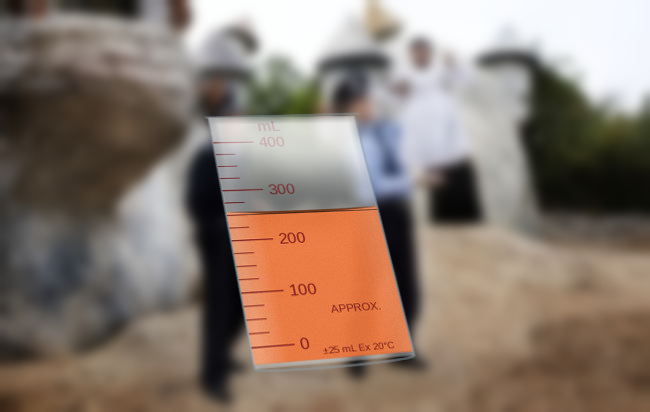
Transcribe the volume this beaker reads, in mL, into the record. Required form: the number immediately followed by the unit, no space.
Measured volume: 250mL
